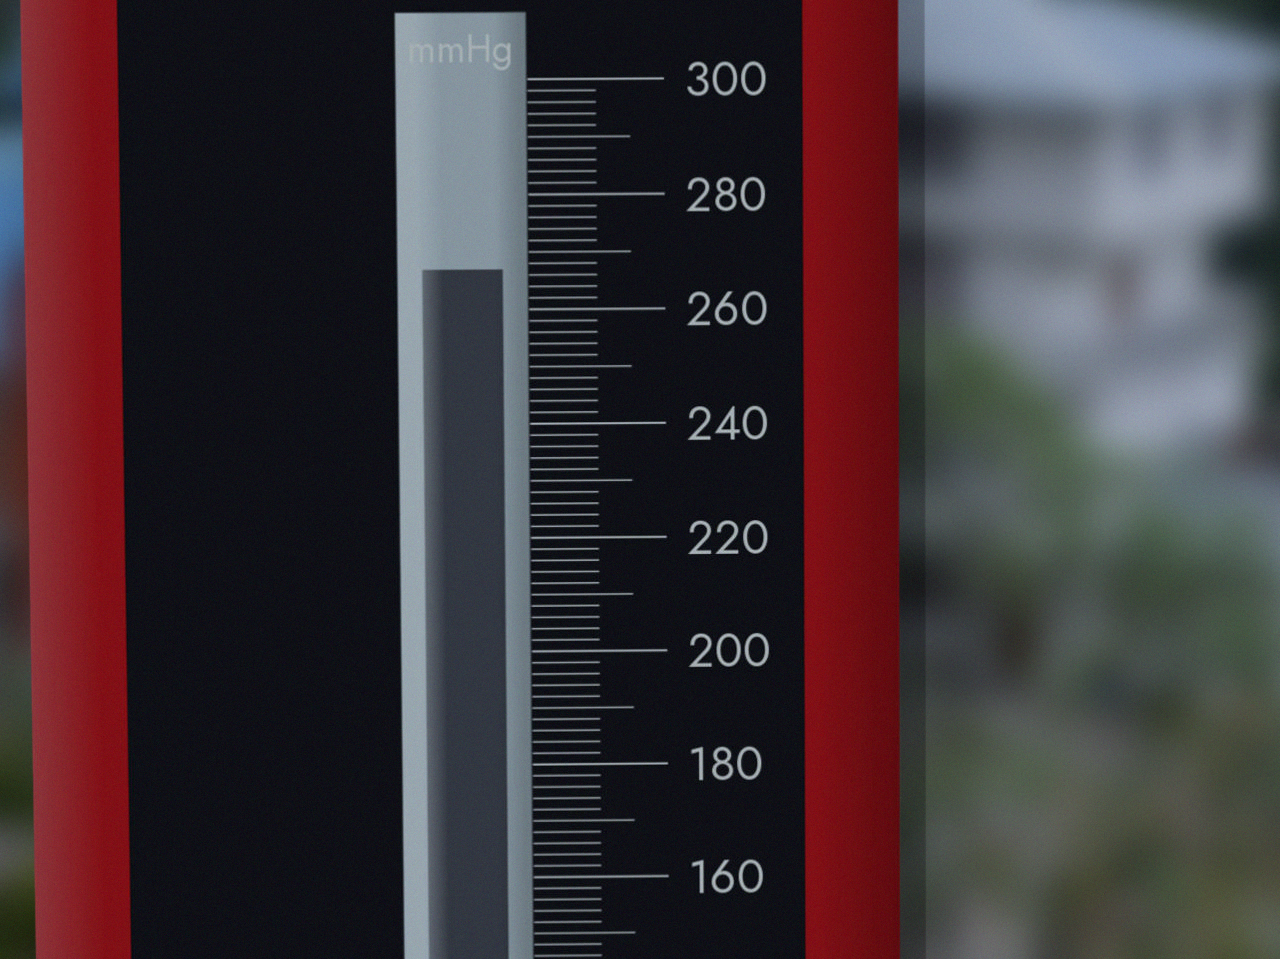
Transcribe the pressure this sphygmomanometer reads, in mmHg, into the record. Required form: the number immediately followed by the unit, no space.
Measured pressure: 267mmHg
